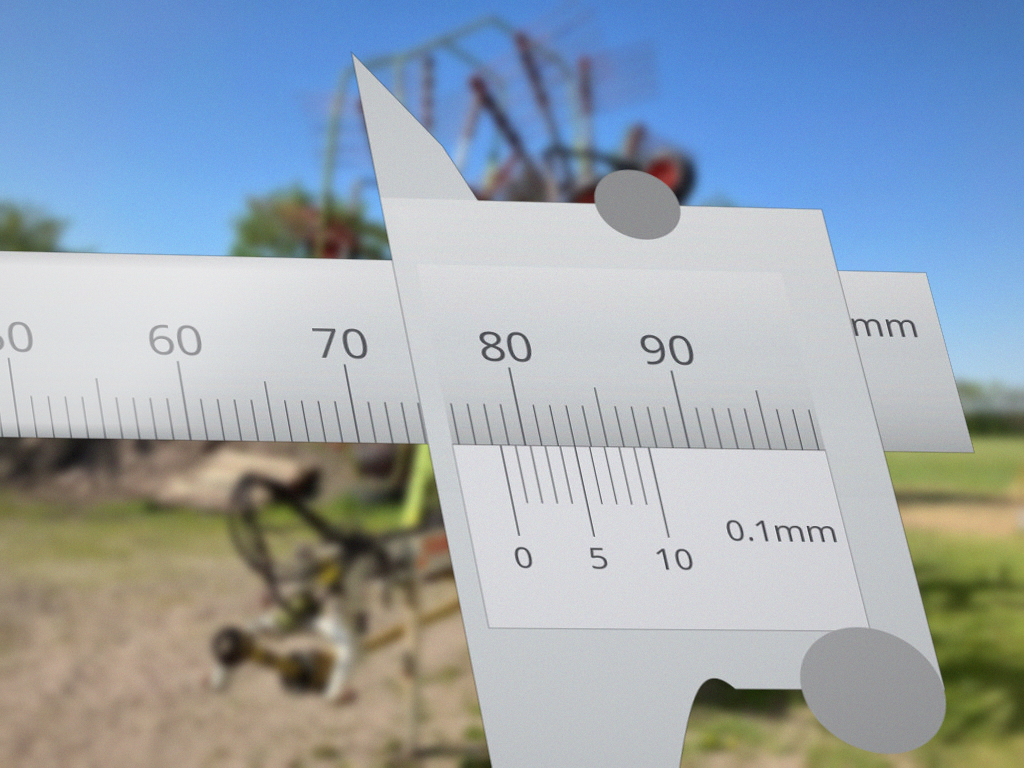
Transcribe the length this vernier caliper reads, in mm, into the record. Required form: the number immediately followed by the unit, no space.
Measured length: 78.5mm
